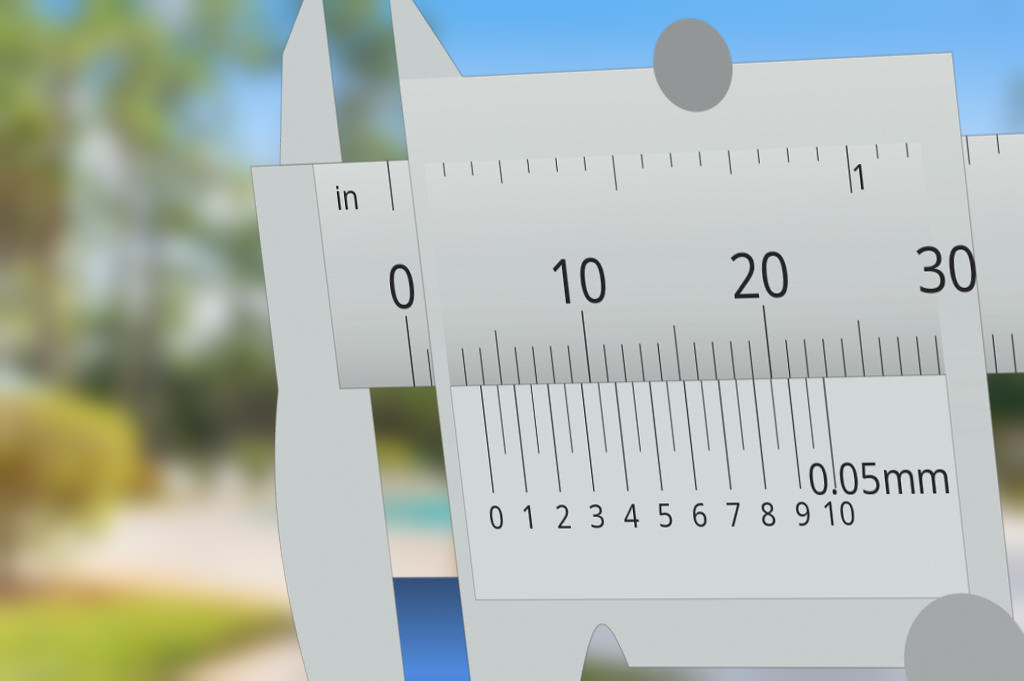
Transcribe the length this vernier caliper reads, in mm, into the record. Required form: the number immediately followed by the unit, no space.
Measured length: 3.8mm
